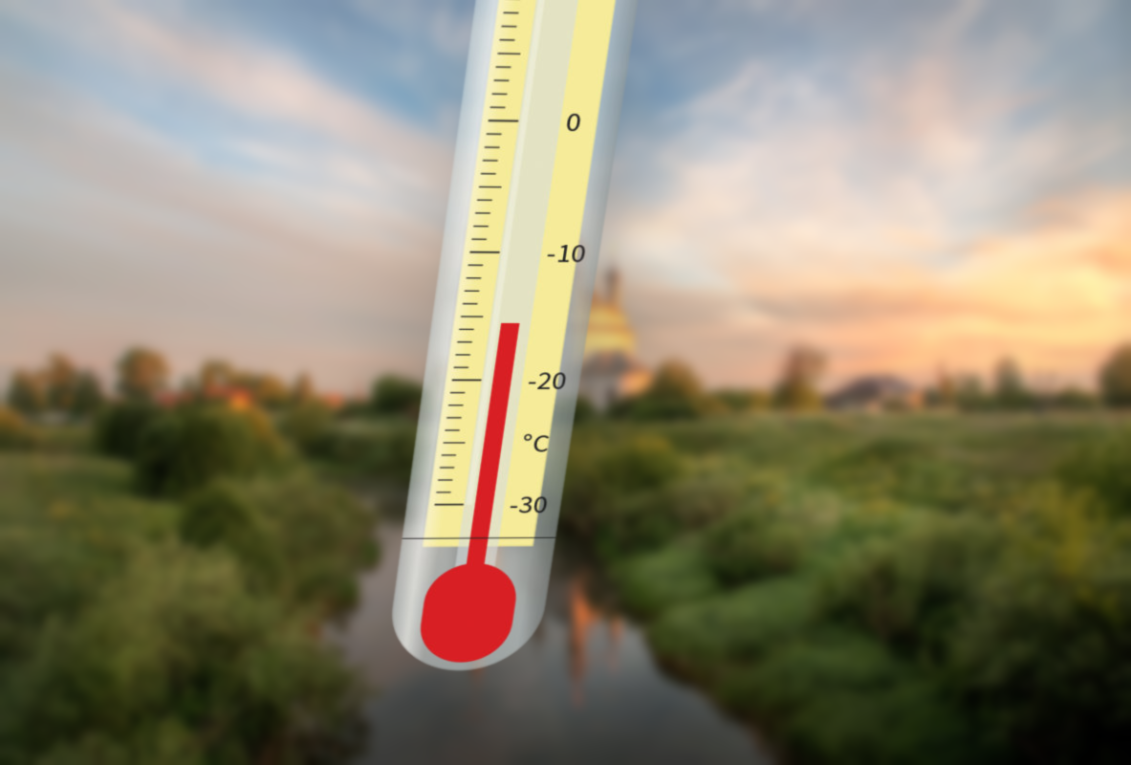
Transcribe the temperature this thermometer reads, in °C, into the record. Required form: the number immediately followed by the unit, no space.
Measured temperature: -15.5°C
